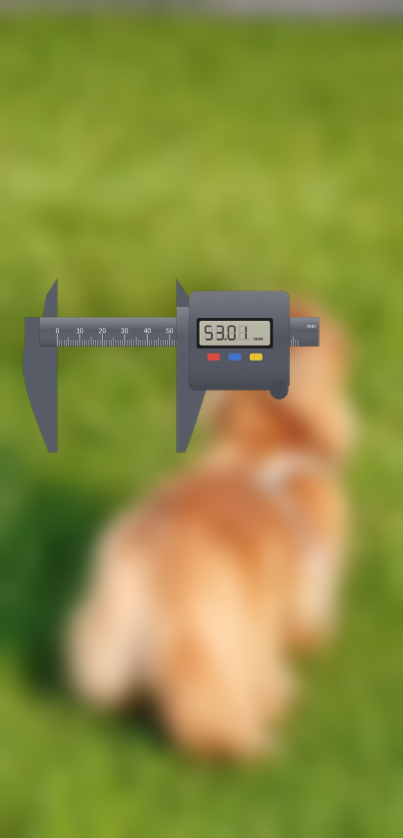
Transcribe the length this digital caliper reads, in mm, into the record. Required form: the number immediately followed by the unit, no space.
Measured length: 53.01mm
